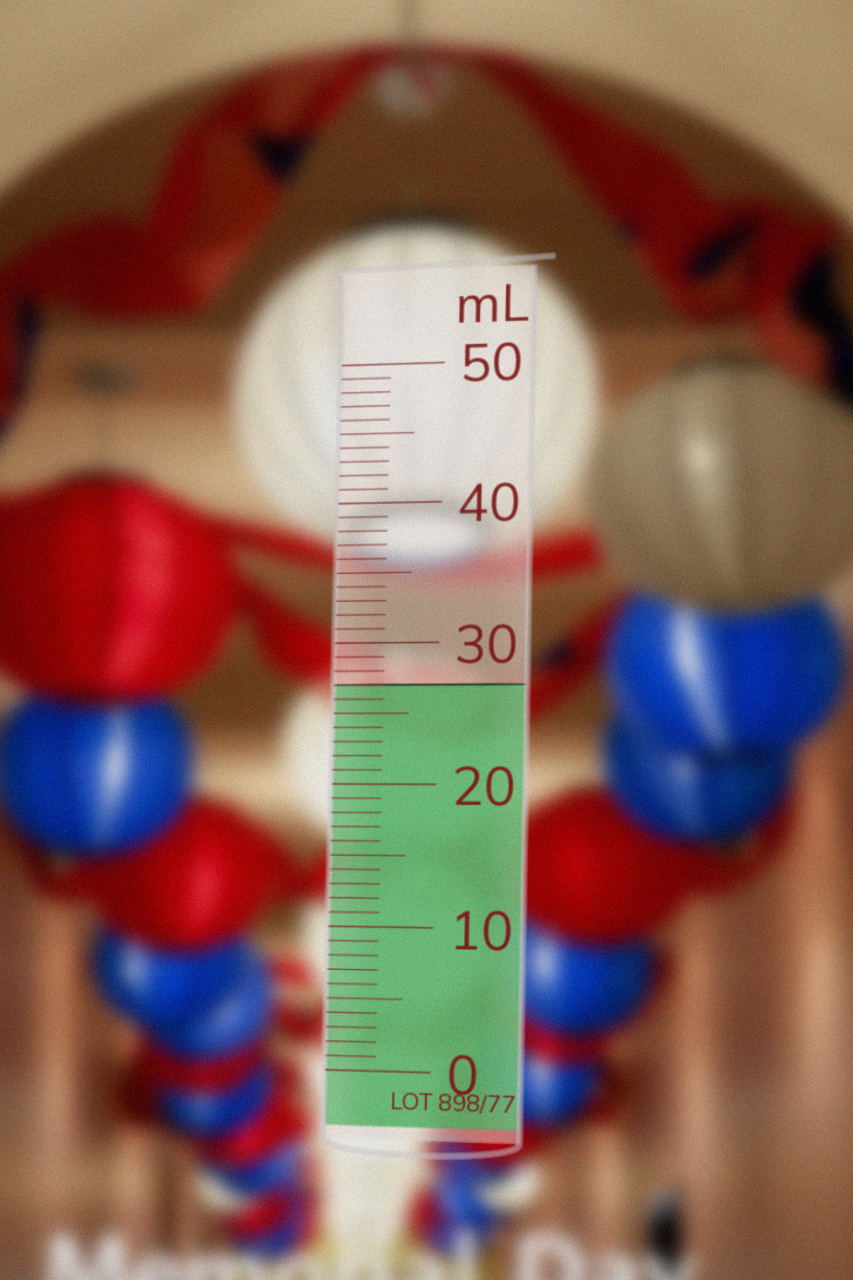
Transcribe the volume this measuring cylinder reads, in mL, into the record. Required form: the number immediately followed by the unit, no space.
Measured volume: 27mL
